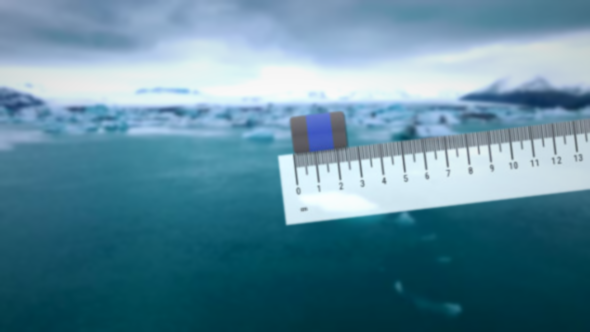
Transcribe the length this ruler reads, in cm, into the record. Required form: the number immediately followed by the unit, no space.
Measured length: 2.5cm
